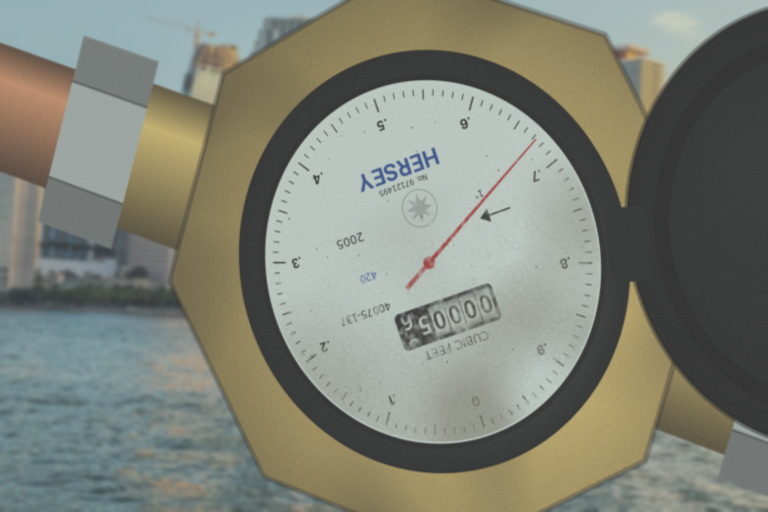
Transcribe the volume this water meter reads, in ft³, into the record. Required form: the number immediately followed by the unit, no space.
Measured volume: 55.67ft³
